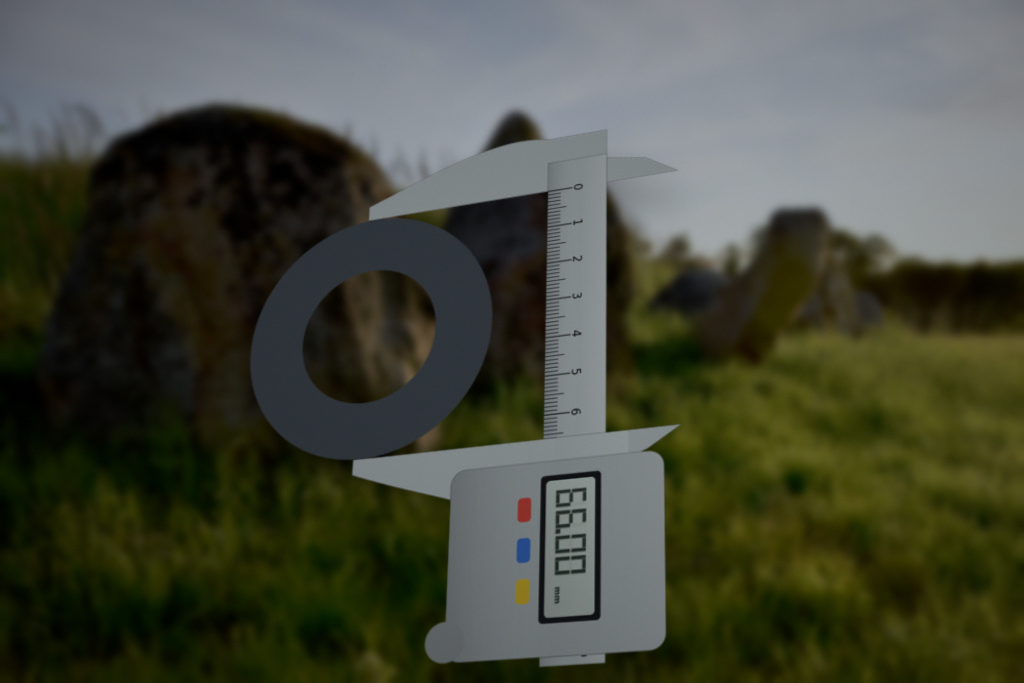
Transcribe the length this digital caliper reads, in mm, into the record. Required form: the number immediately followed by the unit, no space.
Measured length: 66.00mm
